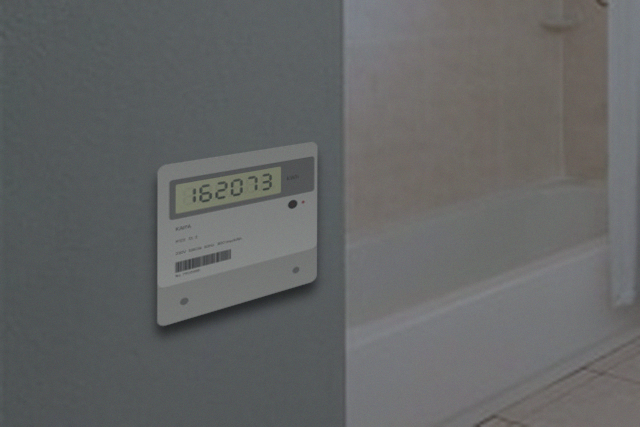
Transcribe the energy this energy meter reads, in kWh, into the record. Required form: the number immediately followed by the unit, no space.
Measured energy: 162073kWh
